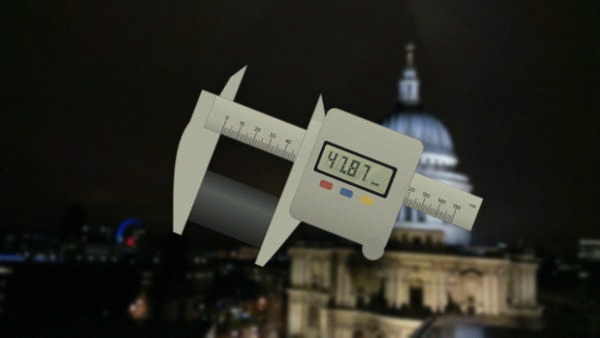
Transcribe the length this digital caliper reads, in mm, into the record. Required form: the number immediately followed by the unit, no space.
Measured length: 47.87mm
